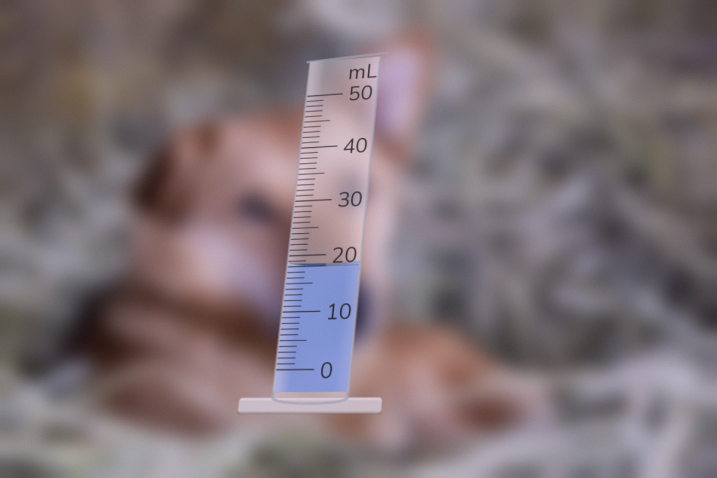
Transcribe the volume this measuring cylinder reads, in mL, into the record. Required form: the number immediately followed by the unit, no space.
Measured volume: 18mL
